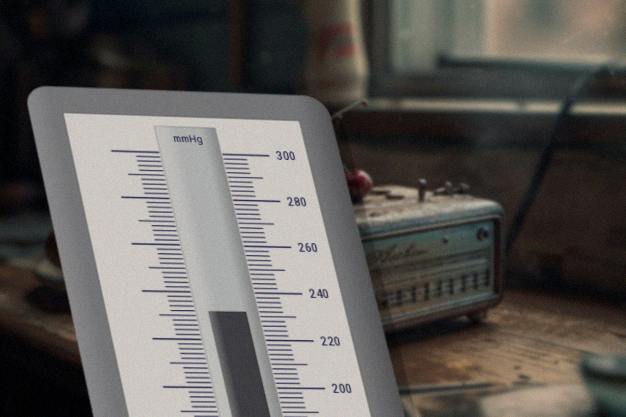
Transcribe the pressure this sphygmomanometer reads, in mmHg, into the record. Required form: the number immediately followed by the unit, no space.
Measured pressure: 232mmHg
